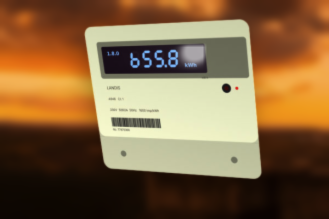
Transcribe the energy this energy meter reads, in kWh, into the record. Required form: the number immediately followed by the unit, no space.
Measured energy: 655.8kWh
